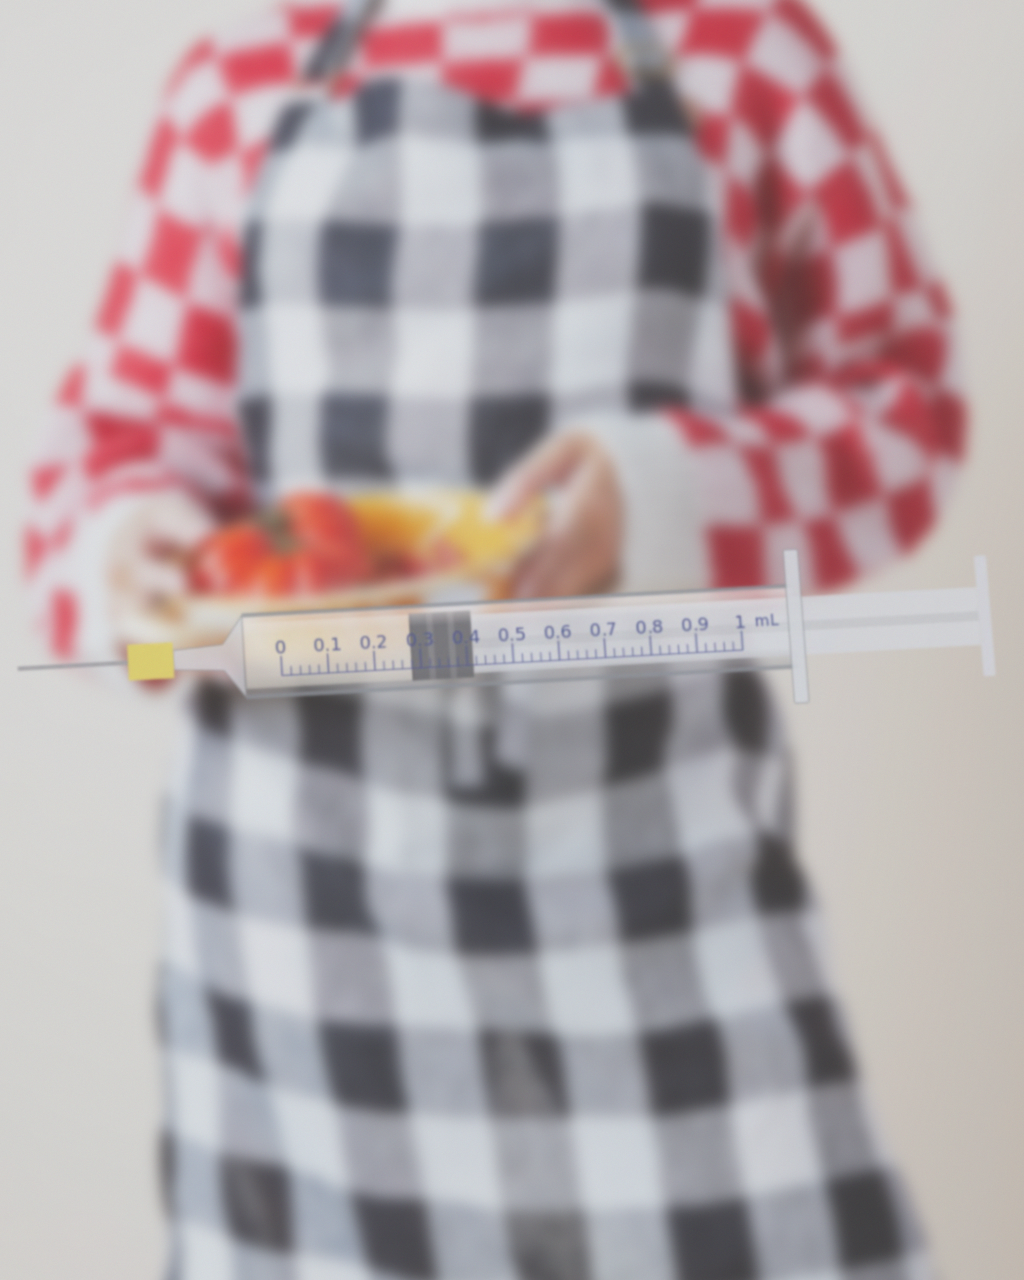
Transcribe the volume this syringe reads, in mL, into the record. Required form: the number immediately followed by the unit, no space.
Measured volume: 0.28mL
